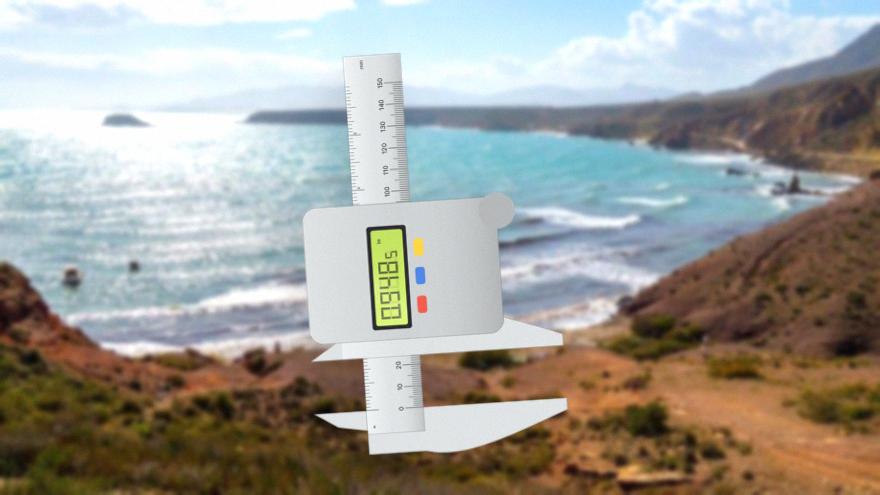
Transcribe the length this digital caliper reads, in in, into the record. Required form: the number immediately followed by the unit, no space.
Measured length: 0.9485in
